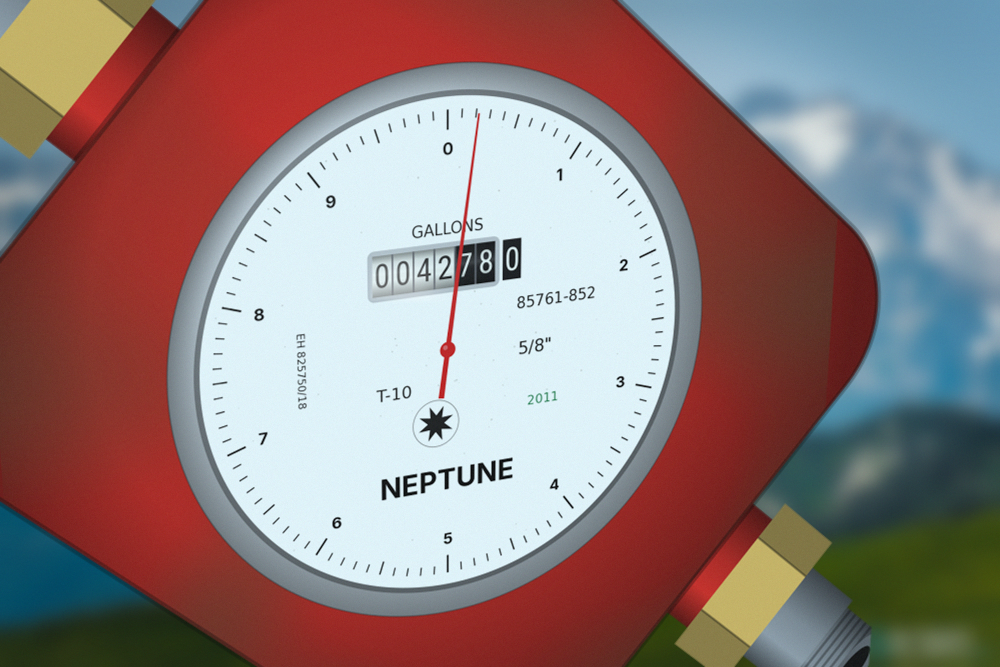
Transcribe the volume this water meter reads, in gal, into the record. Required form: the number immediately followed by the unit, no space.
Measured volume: 42780.2gal
